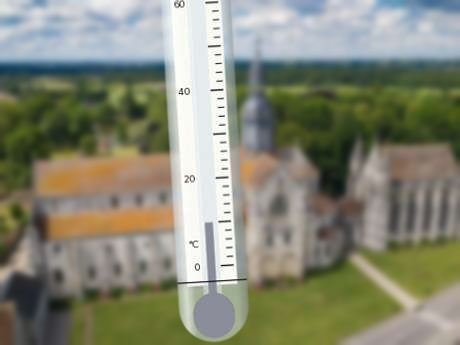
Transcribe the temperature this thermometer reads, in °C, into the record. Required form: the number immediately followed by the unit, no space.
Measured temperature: 10°C
